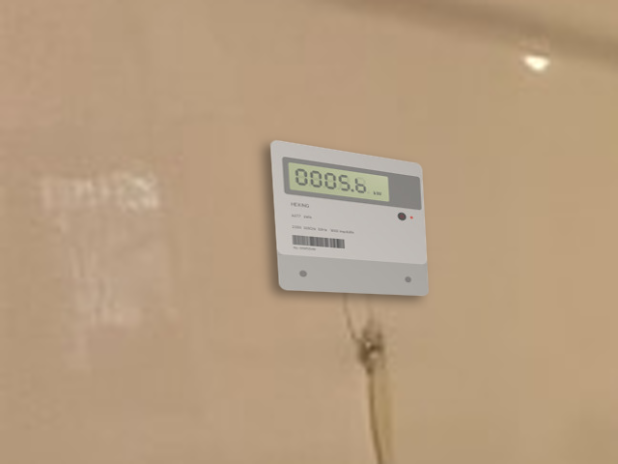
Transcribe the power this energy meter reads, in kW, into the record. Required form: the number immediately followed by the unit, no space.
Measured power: 5.6kW
